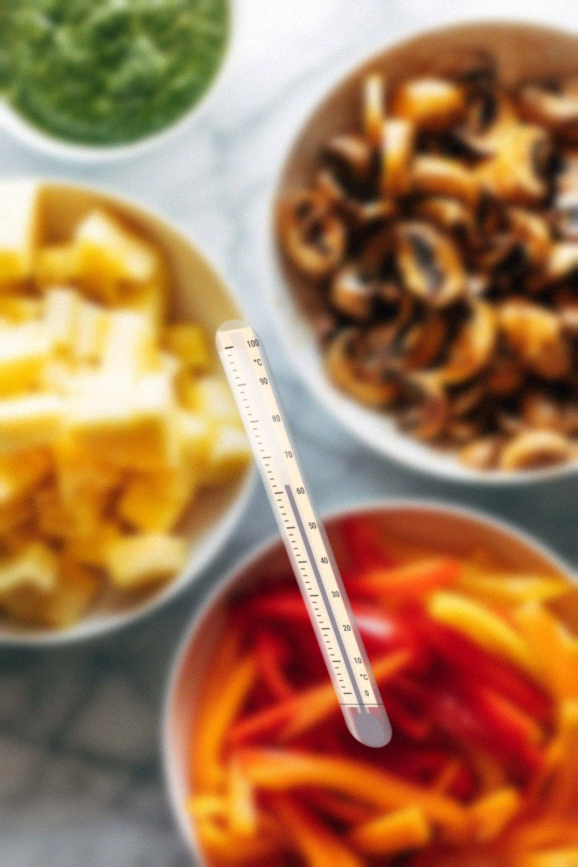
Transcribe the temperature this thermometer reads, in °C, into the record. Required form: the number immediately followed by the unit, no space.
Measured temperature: 62°C
